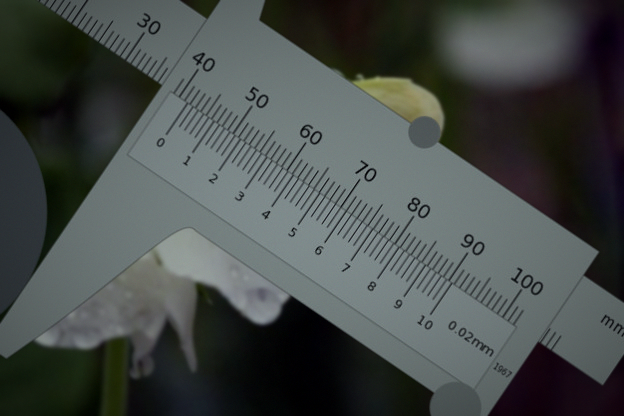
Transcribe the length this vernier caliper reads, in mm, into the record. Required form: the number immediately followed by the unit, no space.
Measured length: 41.6mm
